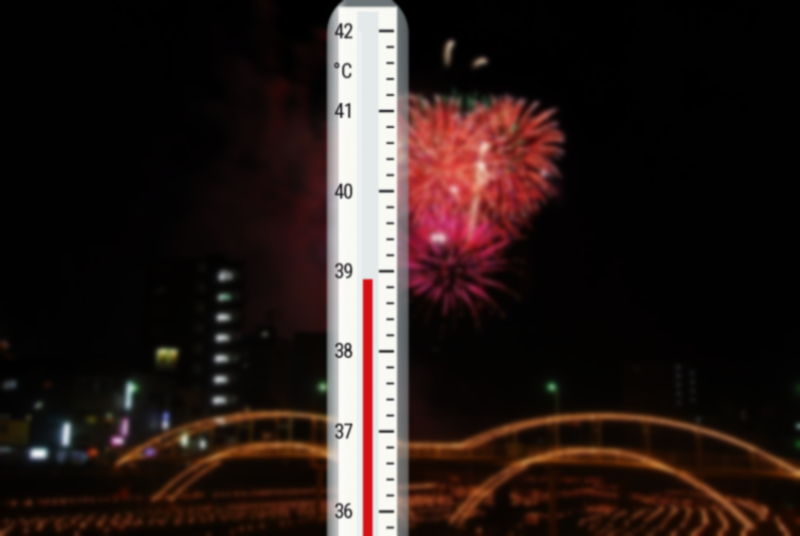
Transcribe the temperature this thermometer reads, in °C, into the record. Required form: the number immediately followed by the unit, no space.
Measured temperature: 38.9°C
